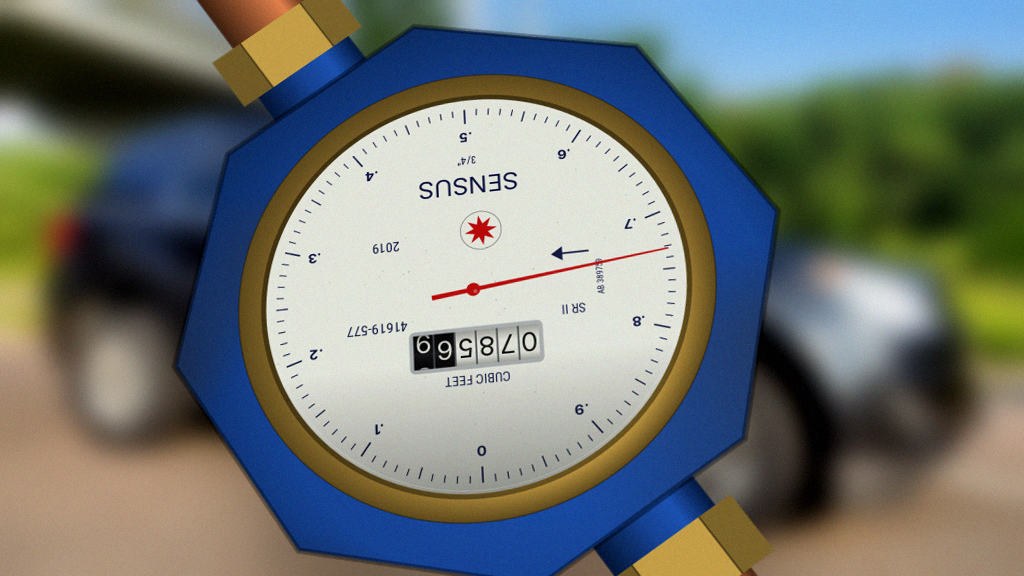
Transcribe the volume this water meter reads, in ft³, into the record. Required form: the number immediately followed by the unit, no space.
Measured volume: 78568.73ft³
